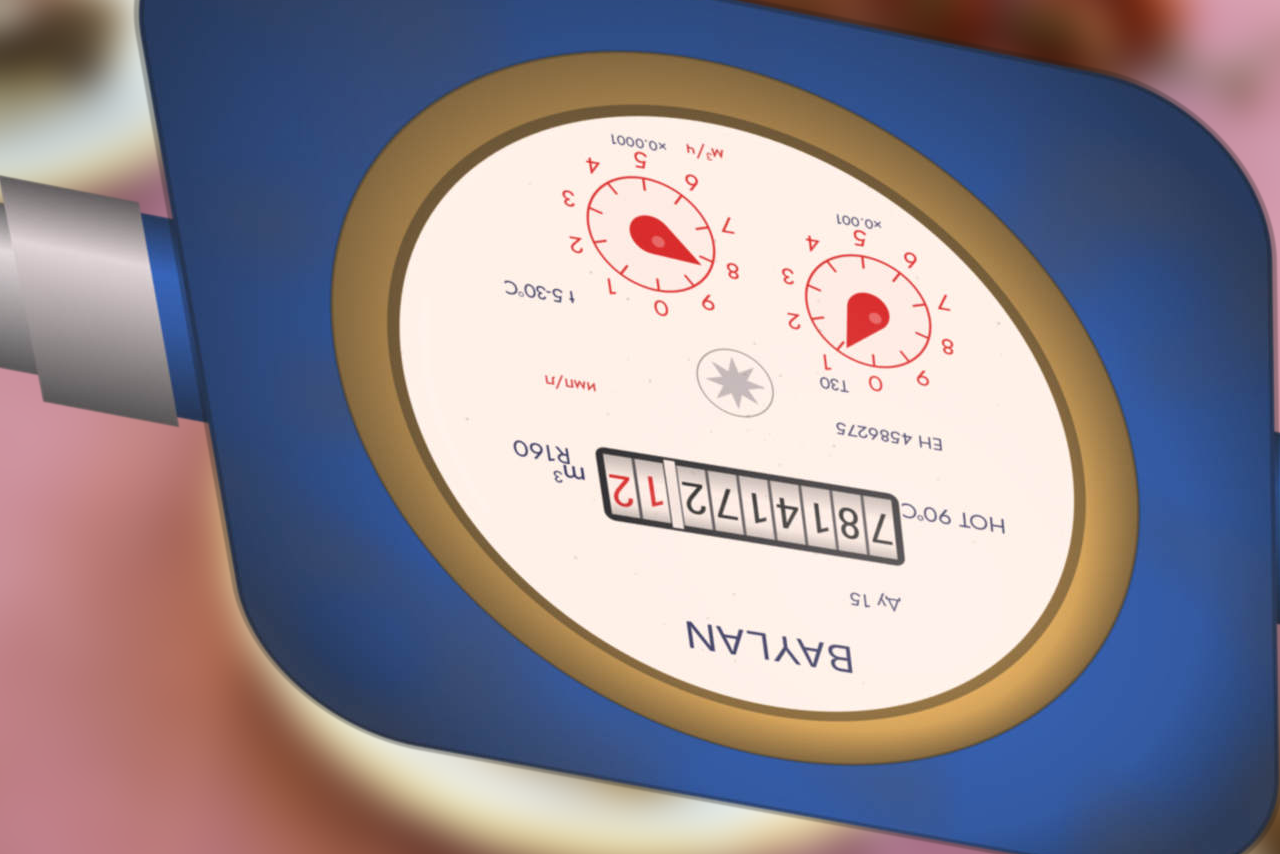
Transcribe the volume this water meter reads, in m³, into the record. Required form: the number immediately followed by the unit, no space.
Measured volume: 7814172.1208m³
